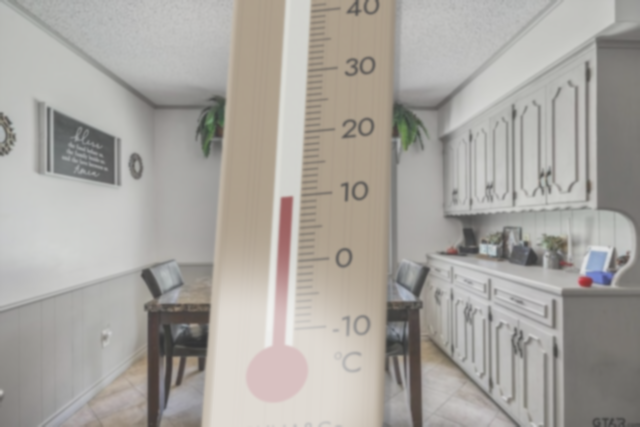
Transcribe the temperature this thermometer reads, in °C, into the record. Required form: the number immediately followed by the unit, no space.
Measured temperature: 10°C
